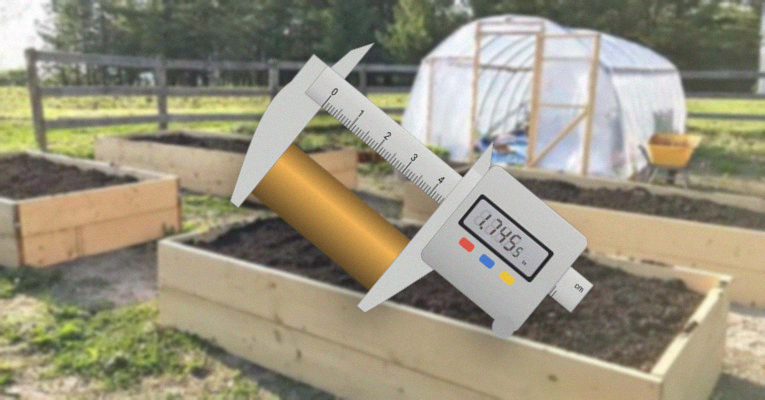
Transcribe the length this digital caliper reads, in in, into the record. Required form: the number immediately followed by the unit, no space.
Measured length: 1.7455in
